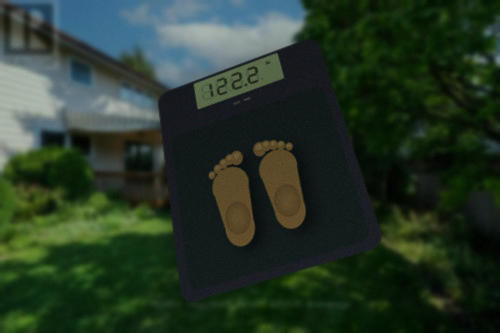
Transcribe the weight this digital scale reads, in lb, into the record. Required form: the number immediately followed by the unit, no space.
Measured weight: 122.2lb
